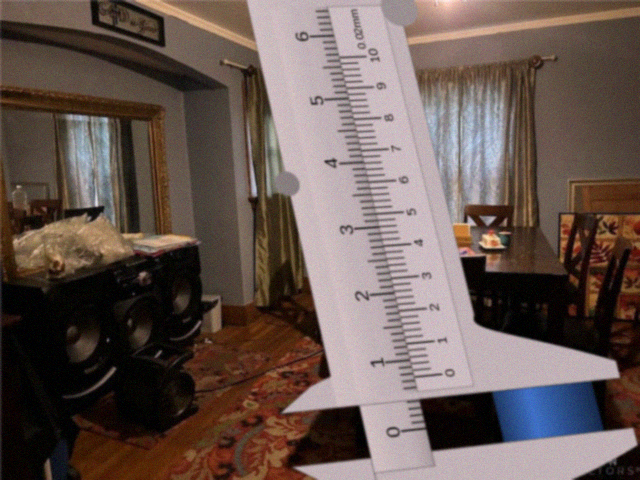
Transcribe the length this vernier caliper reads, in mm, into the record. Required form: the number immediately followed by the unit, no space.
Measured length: 7.5mm
